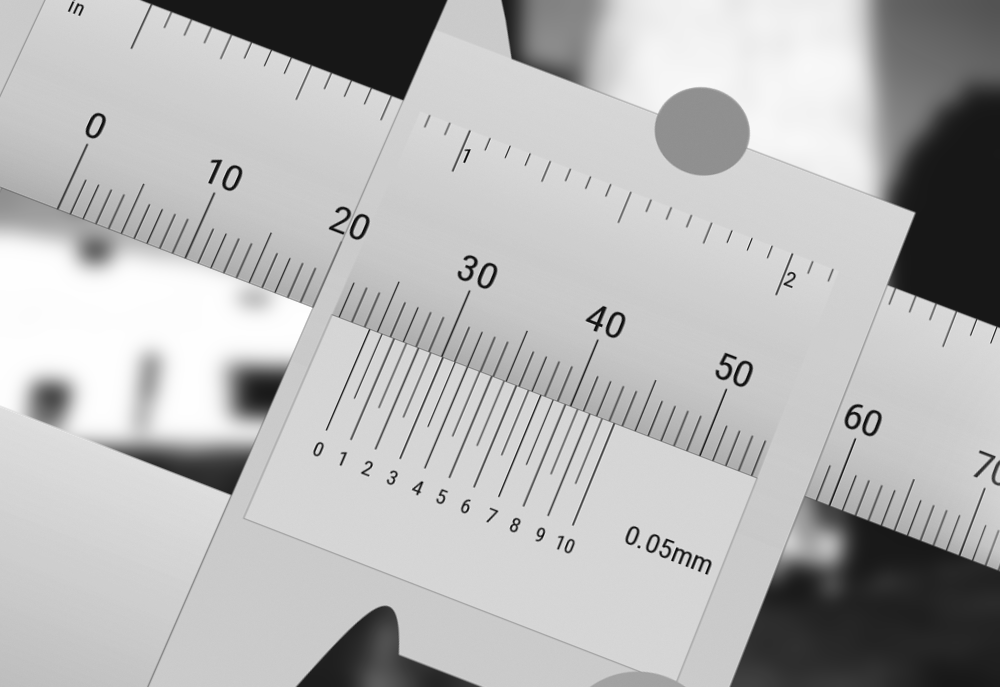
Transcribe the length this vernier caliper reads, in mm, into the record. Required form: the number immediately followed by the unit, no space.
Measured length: 24.4mm
